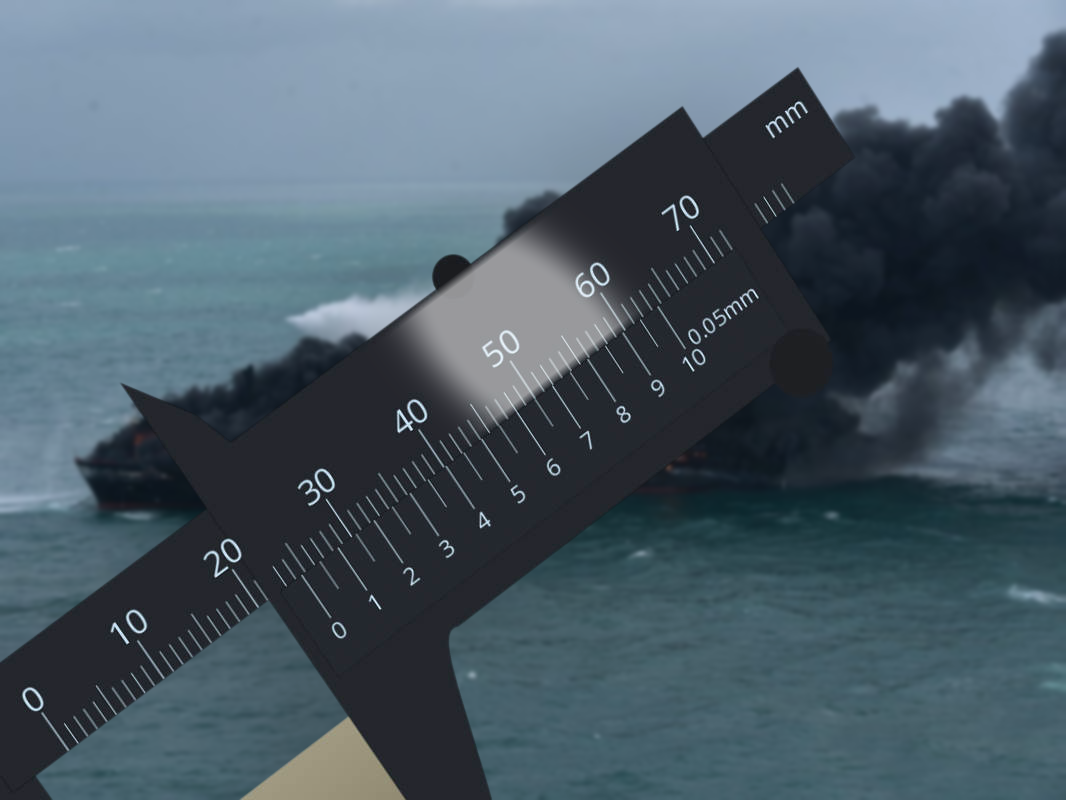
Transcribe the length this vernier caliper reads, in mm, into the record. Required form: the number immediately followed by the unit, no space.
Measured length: 24.6mm
